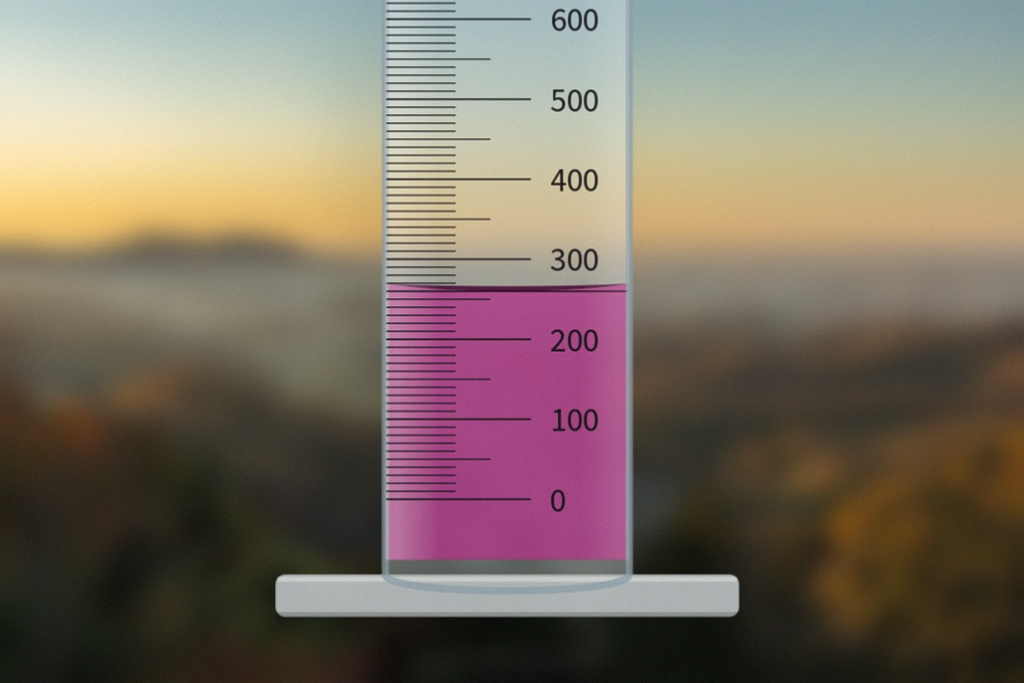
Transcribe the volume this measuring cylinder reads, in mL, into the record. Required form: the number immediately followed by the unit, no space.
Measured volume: 260mL
